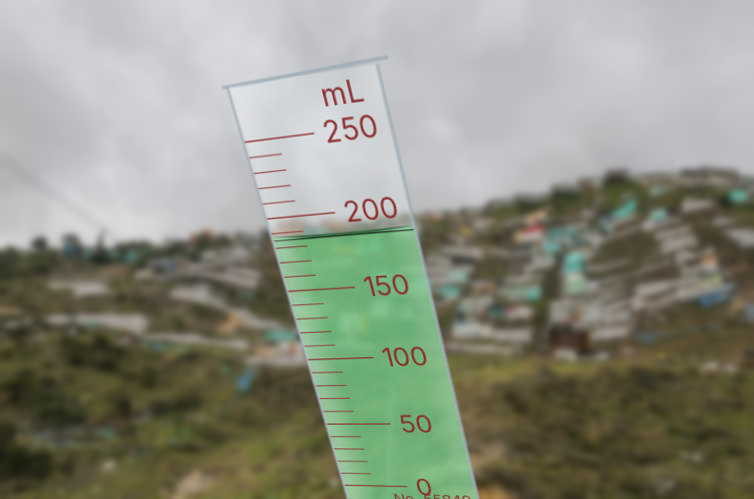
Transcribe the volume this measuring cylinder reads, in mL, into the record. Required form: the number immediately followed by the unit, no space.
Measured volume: 185mL
